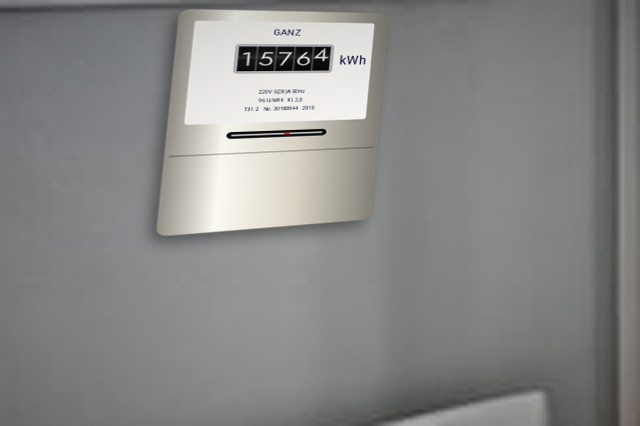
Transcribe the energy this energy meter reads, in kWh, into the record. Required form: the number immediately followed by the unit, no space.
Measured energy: 15764kWh
